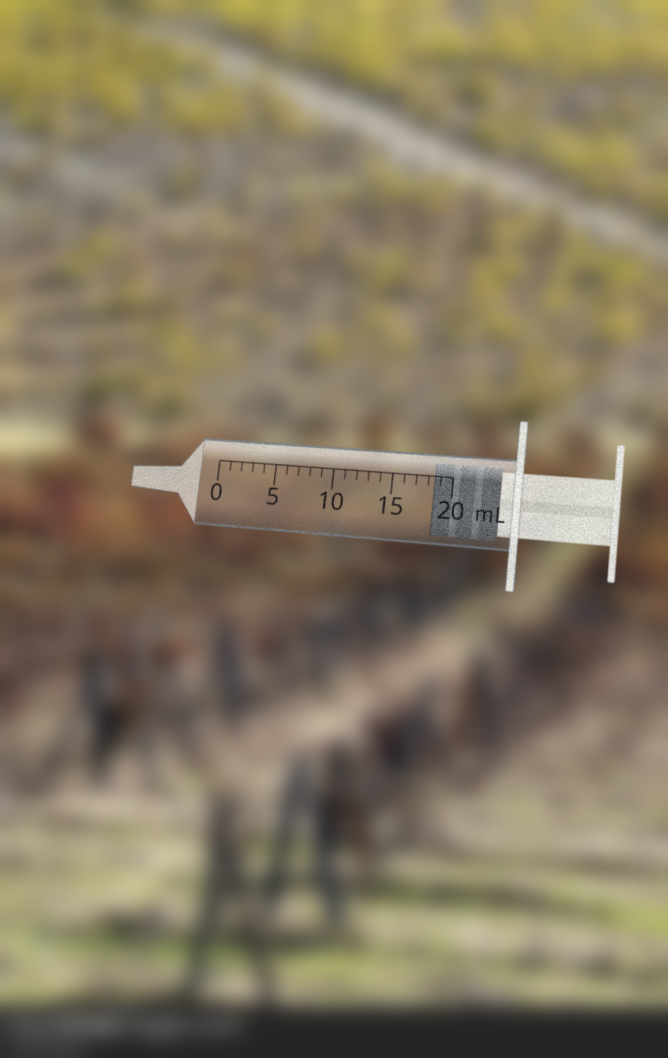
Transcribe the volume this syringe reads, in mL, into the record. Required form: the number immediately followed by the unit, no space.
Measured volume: 18.5mL
